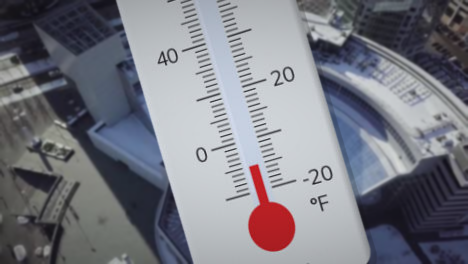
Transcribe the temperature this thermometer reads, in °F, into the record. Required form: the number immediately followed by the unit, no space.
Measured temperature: -10°F
